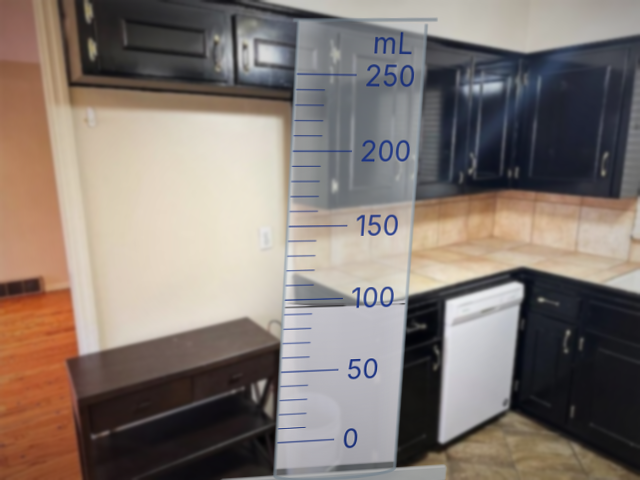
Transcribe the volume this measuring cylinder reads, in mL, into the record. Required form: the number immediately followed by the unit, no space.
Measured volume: 95mL
